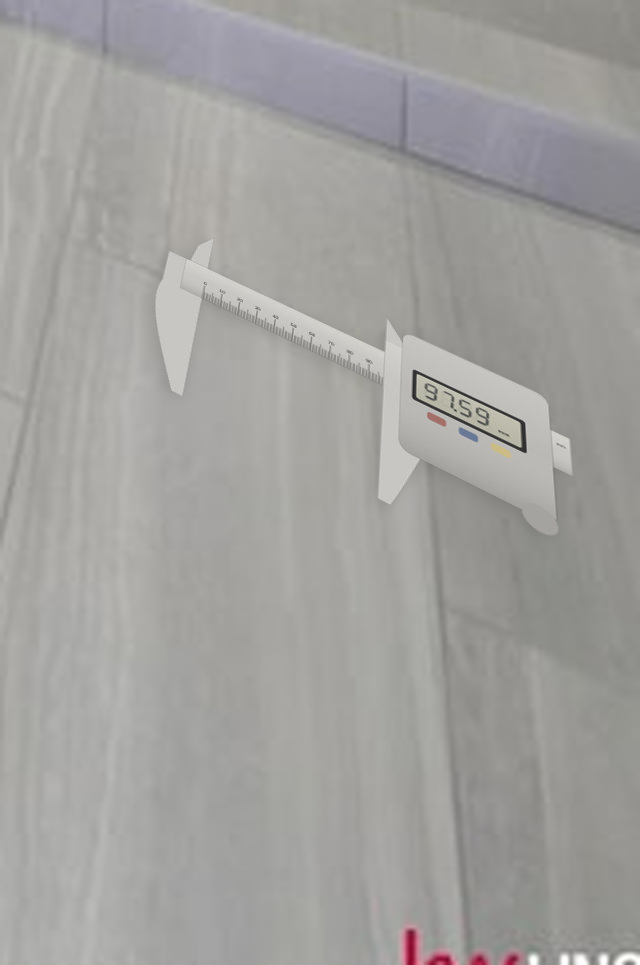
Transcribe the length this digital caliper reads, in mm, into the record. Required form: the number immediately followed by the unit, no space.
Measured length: 97.59mm
